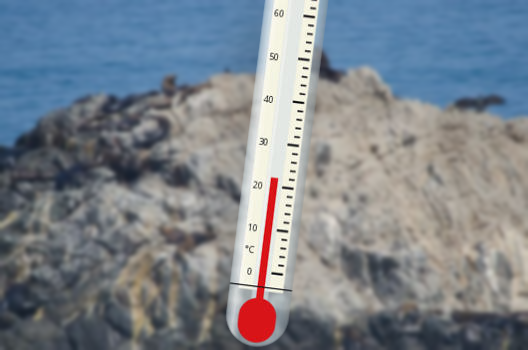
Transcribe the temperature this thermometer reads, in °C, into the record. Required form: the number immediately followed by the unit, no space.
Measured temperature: 22°C
